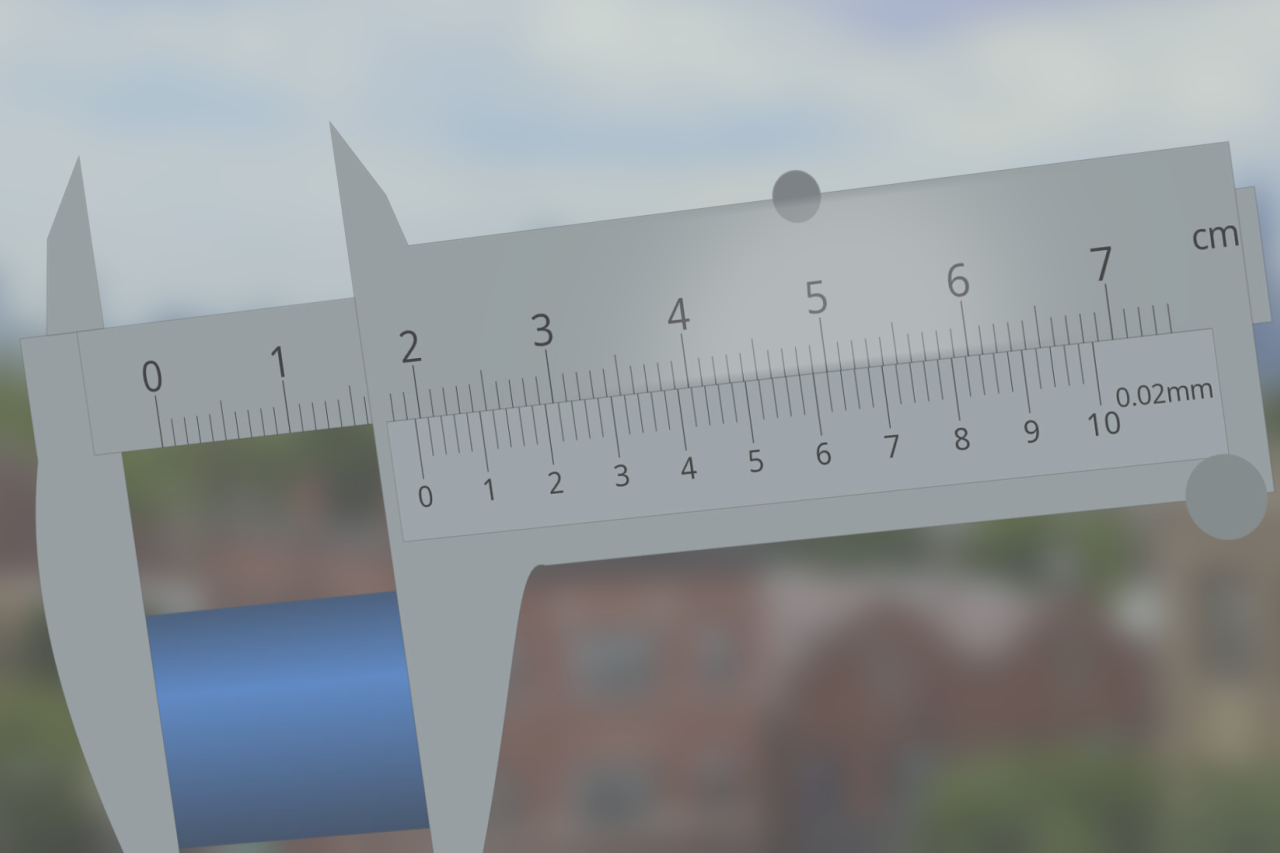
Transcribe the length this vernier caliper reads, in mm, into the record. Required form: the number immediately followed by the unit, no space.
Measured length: 19.6mm
